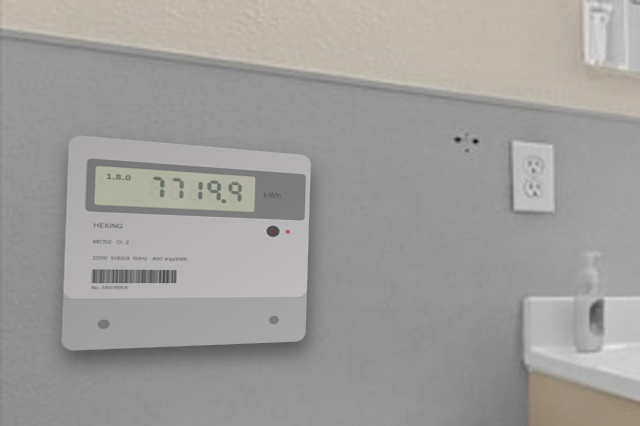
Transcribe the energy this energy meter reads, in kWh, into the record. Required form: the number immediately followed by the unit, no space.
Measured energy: 7719.9kWh
